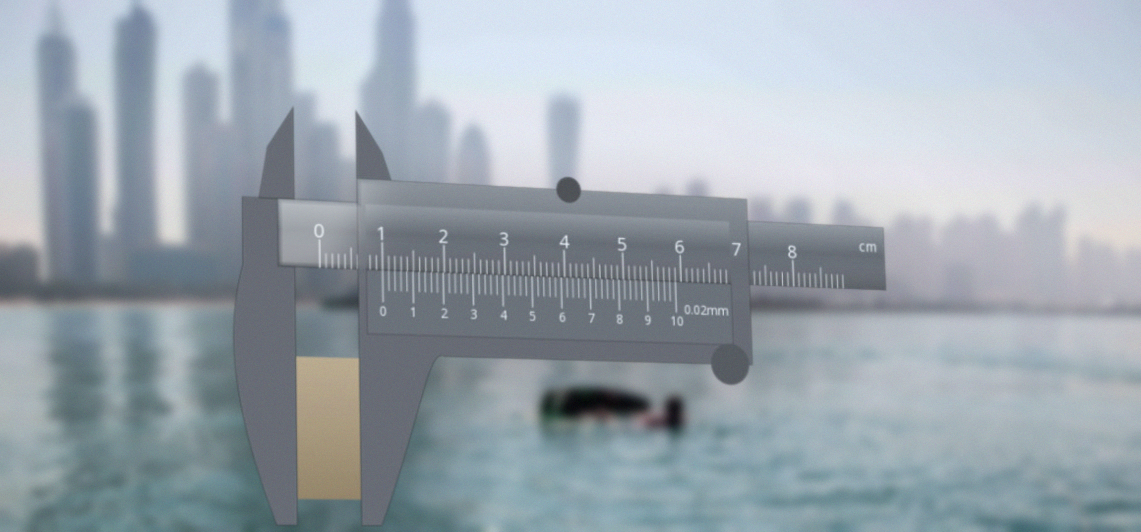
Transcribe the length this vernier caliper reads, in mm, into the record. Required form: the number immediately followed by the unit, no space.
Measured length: 10.0mm
